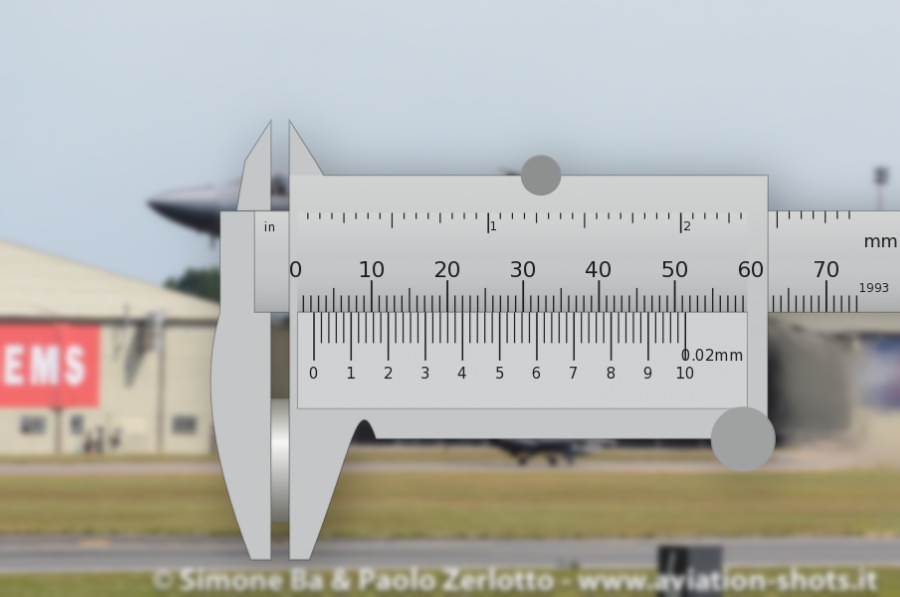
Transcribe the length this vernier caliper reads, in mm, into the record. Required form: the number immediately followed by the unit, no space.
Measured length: 2.4mm
